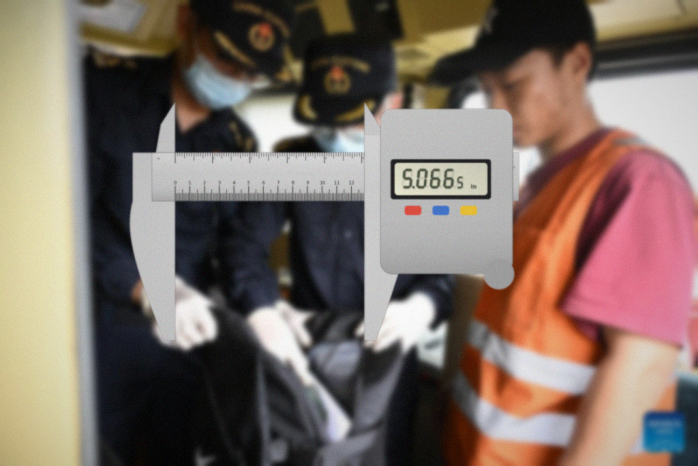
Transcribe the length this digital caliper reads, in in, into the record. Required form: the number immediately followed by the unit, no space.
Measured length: 5.0665in
